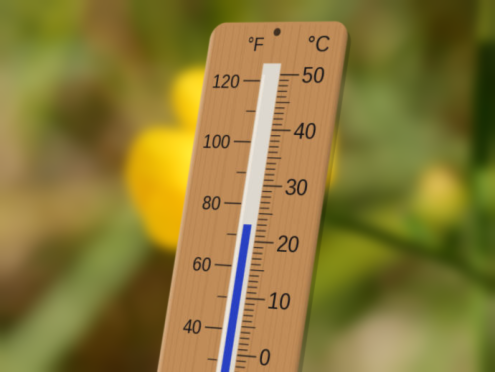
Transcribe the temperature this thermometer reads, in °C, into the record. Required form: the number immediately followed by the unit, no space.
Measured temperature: 23°C
